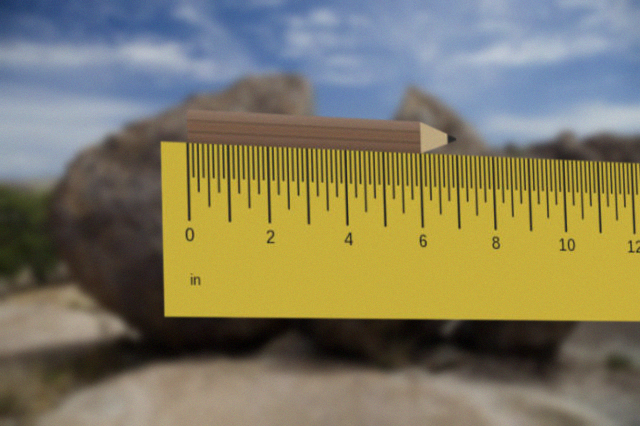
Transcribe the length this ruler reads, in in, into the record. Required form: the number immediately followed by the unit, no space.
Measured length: 7in
